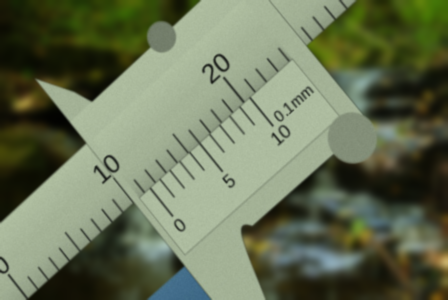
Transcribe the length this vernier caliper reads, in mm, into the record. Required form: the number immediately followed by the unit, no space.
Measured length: 11.5mm
